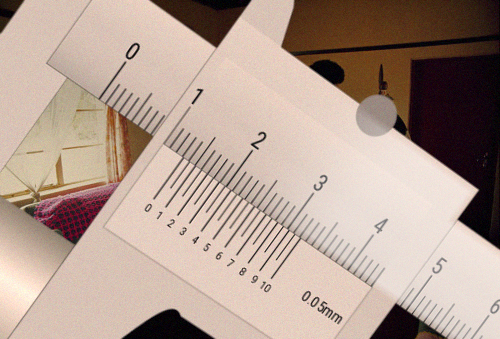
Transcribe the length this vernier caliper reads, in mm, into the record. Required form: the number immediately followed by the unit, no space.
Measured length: 13.2mm
